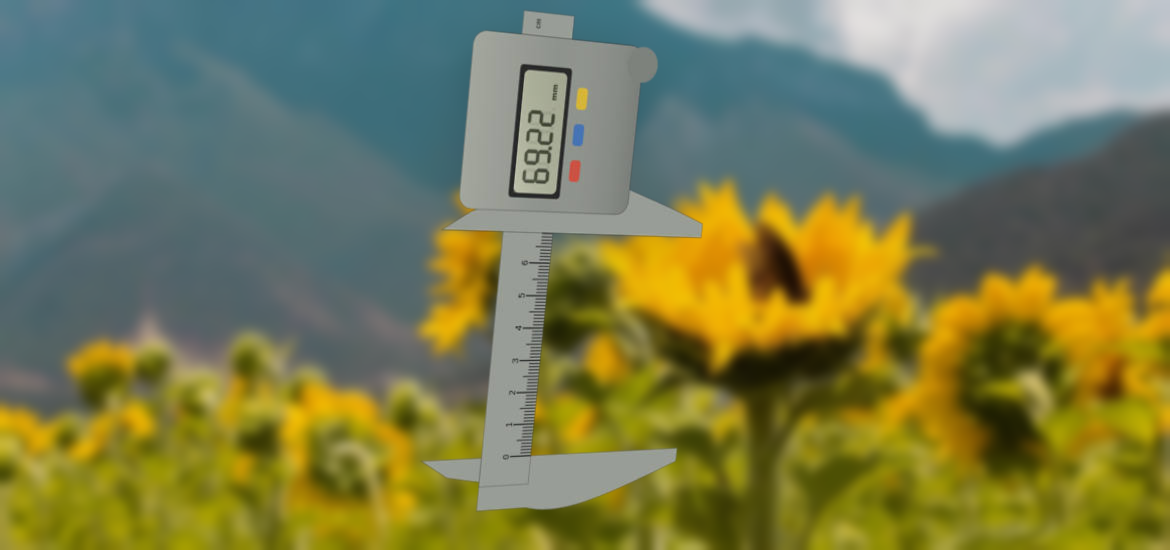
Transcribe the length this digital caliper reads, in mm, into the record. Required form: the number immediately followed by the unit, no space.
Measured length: 69.22mm
